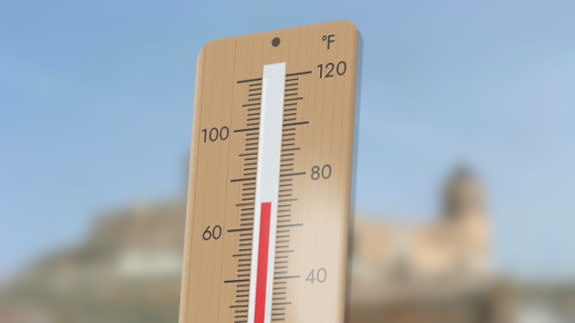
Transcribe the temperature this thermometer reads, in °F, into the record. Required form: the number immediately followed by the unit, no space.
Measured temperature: 70°F
